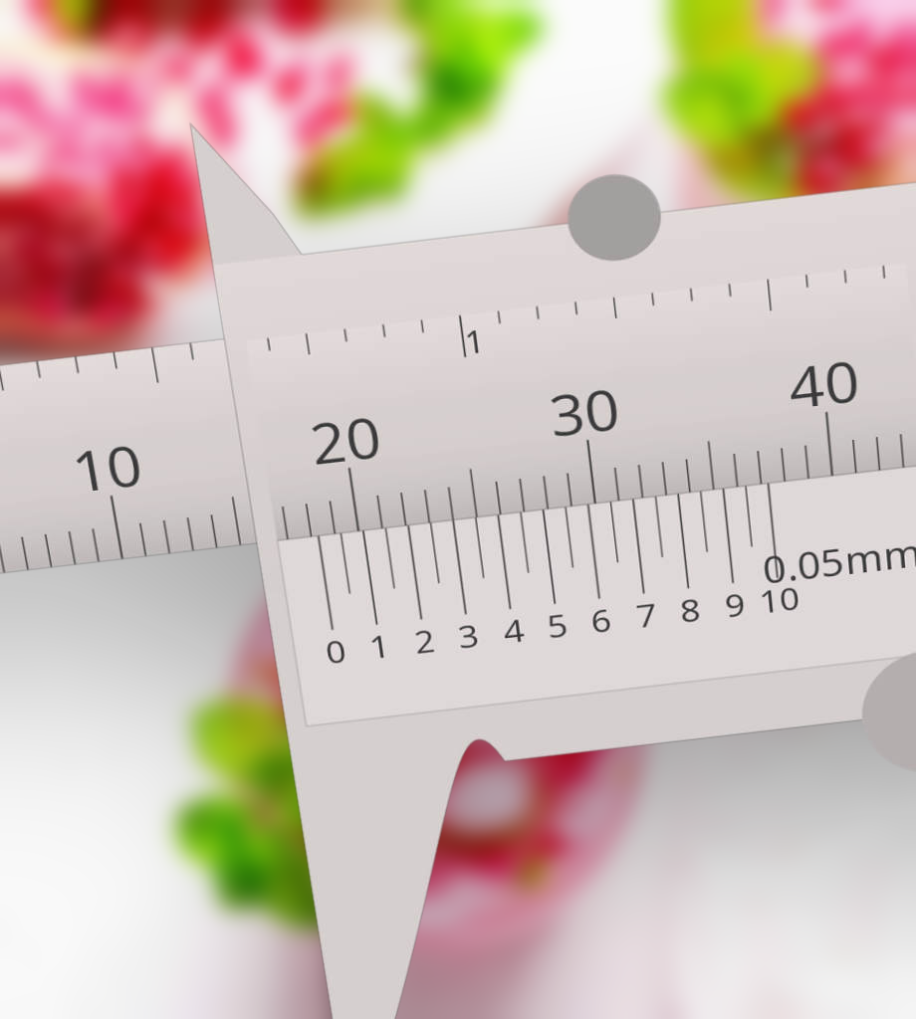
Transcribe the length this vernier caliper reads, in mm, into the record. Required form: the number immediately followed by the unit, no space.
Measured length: 18.30mm
